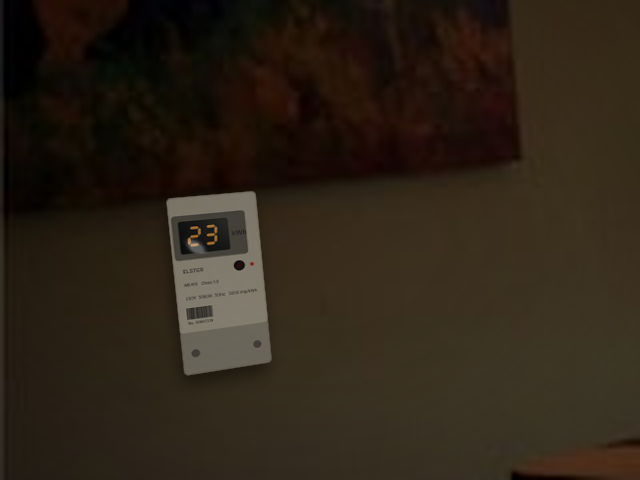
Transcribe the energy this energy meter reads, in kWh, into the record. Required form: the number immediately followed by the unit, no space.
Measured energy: 23kWh
